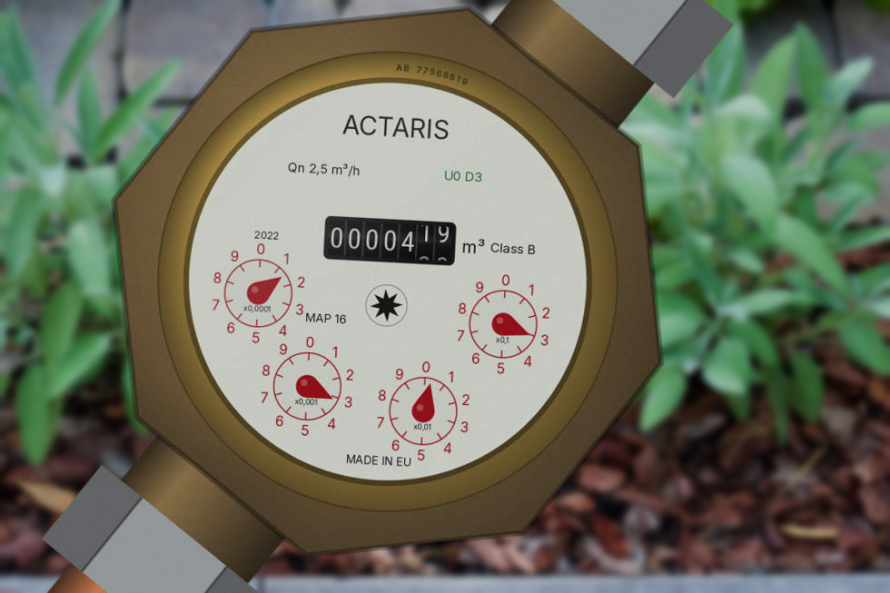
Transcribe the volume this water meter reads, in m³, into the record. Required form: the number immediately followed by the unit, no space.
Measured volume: 419.3031m³
